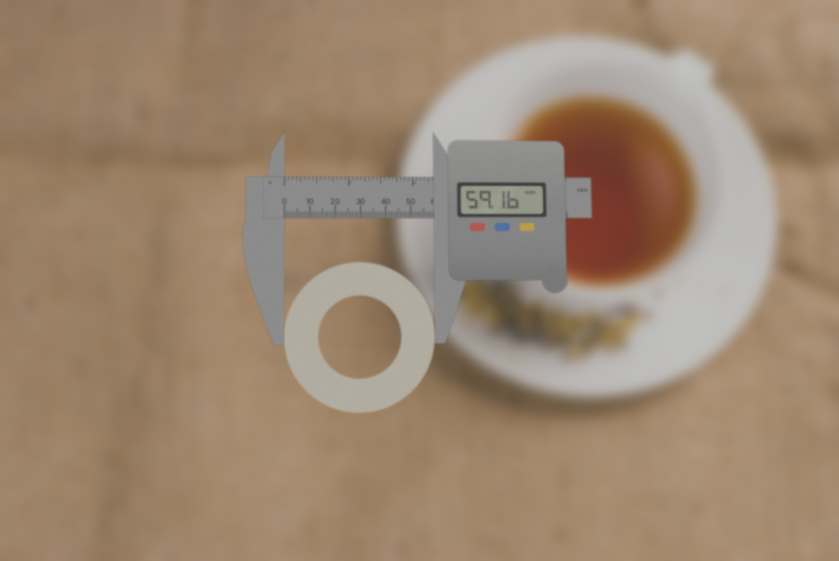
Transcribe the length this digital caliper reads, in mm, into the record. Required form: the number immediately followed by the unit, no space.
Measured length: 59.16mm
